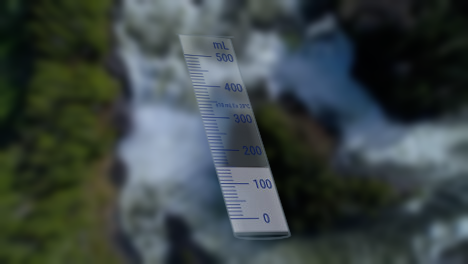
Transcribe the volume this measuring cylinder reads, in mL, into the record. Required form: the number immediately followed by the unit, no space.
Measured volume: 150mL
